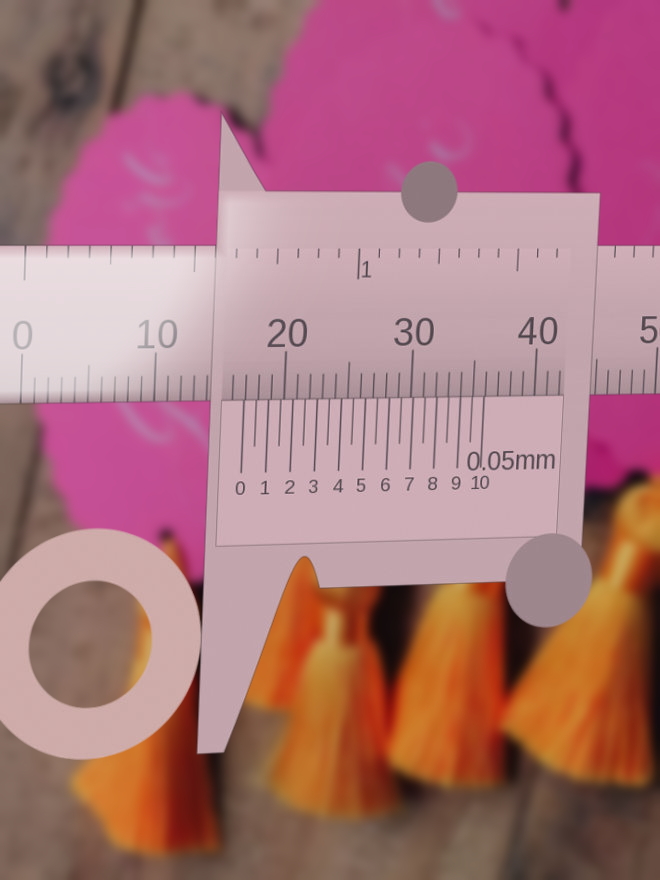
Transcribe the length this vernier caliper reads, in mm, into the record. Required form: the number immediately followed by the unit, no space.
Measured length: 16.9mm
